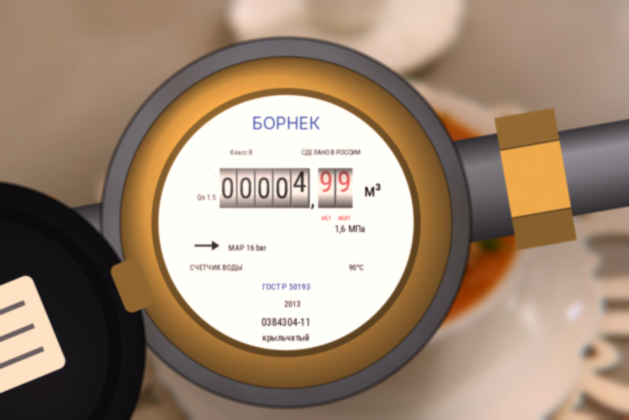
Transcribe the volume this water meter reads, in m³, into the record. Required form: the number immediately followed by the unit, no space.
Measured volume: 4.99m³
